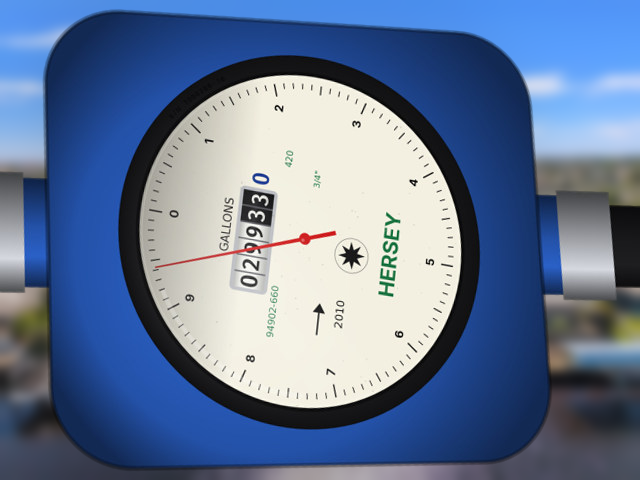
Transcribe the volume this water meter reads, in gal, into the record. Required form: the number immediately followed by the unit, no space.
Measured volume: 299329.4gal
